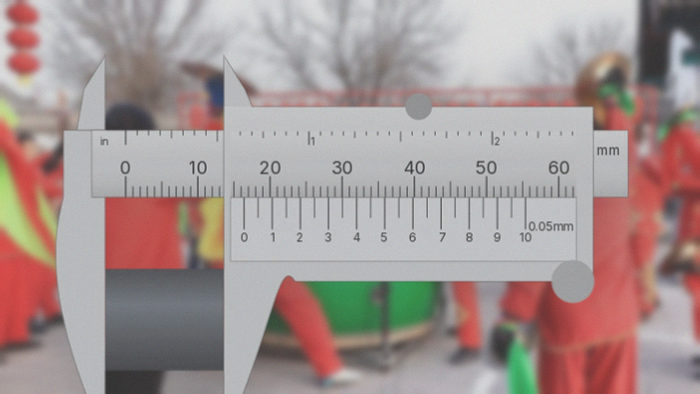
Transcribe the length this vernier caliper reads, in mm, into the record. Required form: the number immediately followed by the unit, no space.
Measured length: 16.4mm
